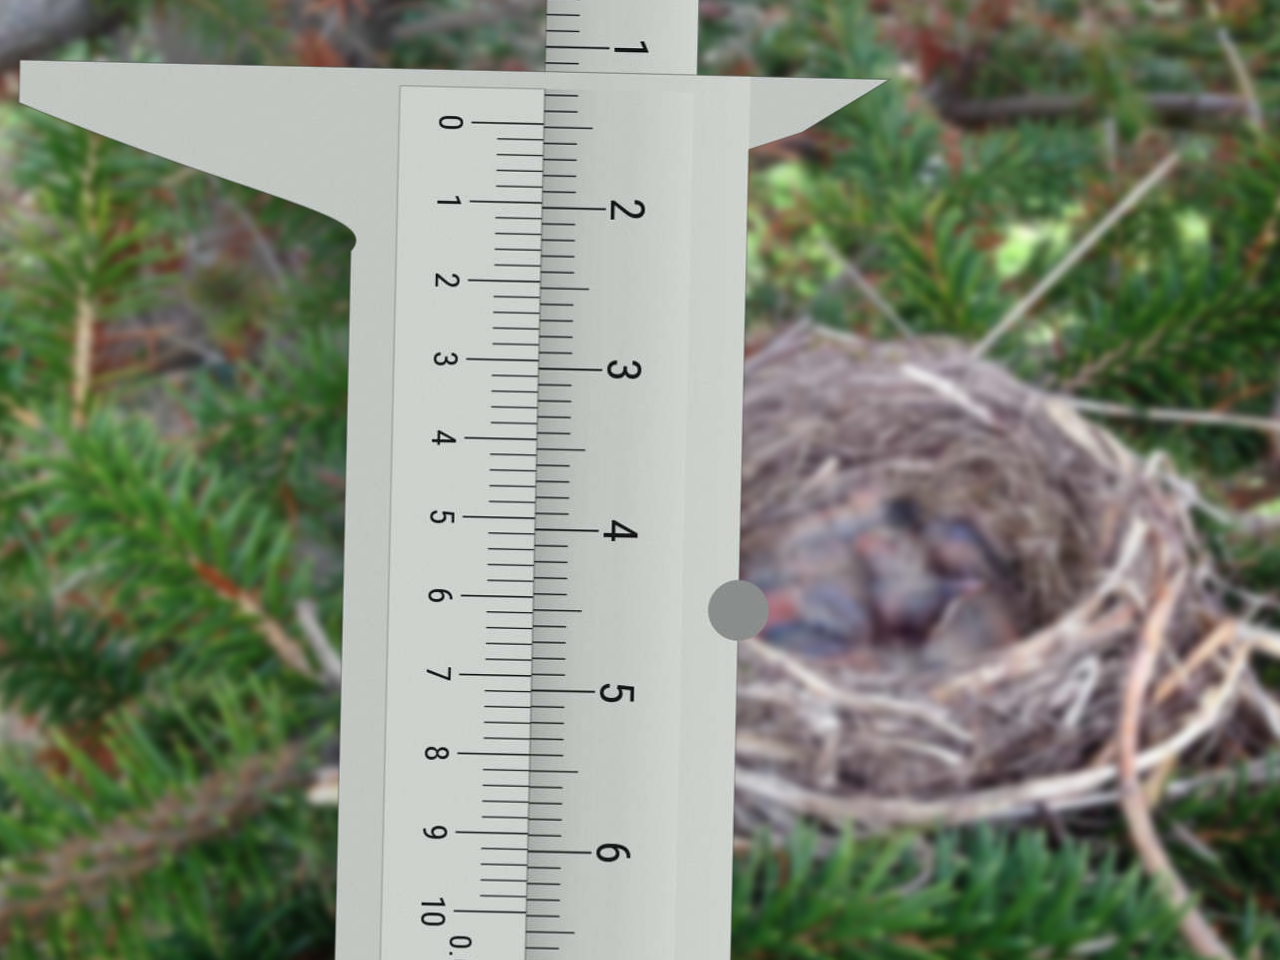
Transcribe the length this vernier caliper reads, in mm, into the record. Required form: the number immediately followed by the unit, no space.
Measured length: 14.8mm
